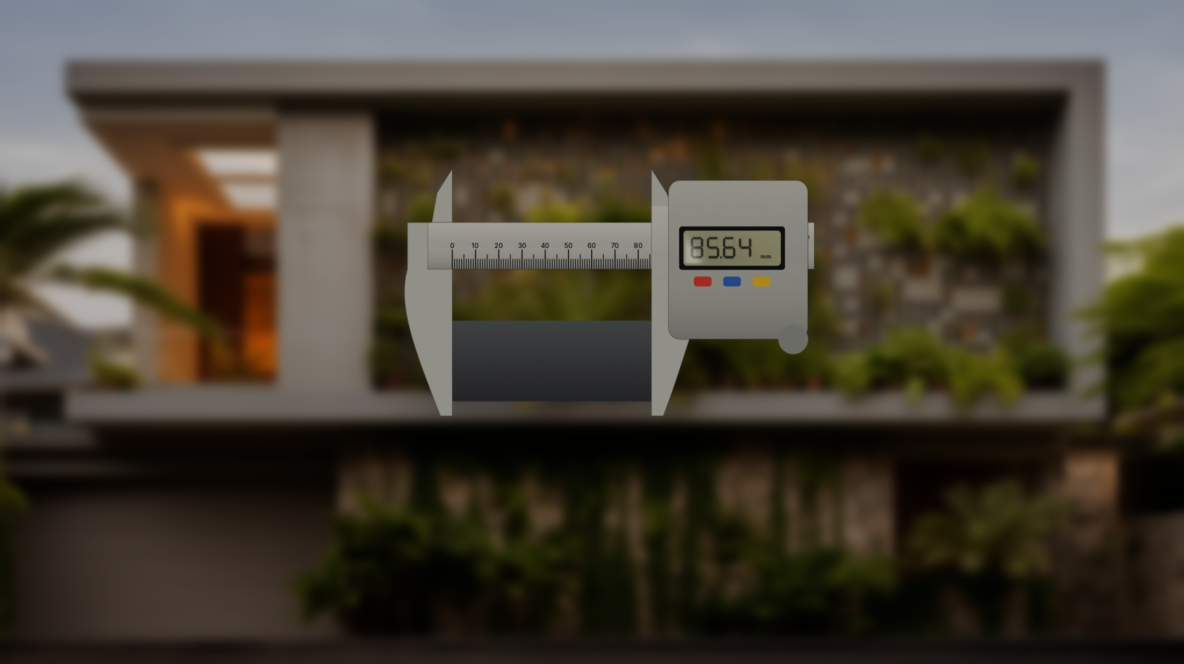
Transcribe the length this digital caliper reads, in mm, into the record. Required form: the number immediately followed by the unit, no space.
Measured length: 85.64mm
